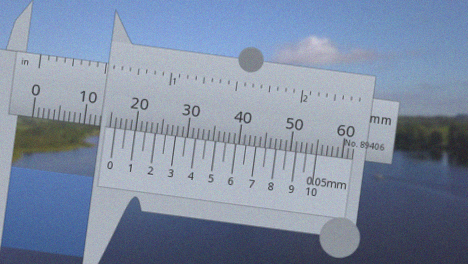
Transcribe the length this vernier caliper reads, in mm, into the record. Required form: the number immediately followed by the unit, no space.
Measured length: 16.0mm
